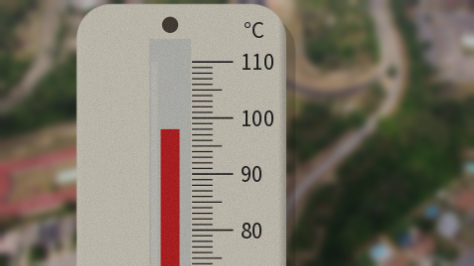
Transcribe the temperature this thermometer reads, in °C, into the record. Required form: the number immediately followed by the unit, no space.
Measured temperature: 98°C
